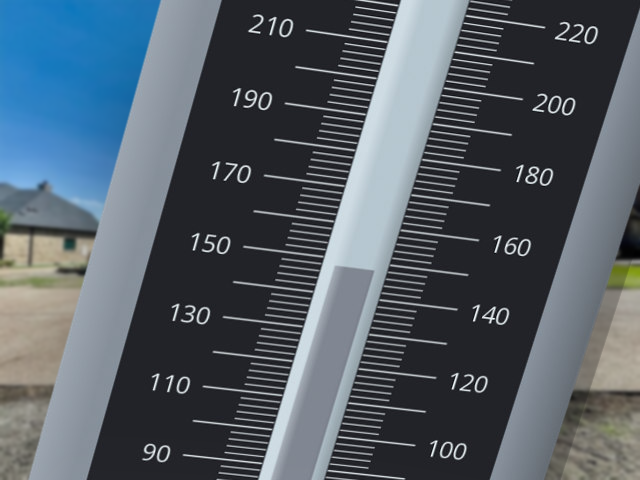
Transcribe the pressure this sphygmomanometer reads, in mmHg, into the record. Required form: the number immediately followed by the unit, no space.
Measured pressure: 148mmHg
